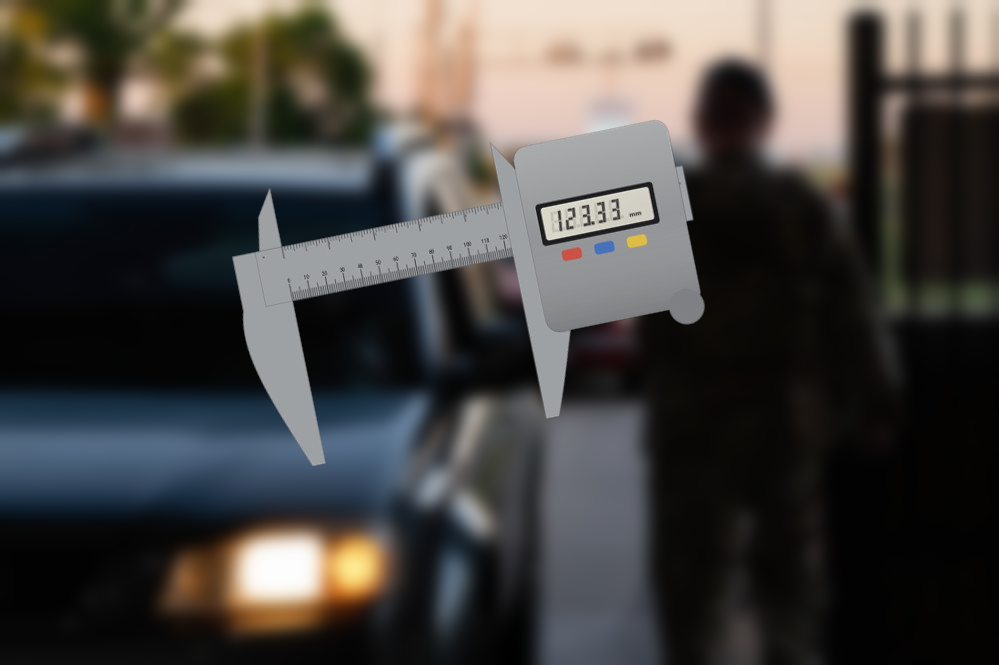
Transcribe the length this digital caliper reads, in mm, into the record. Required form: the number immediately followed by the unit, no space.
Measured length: 123.33mm
